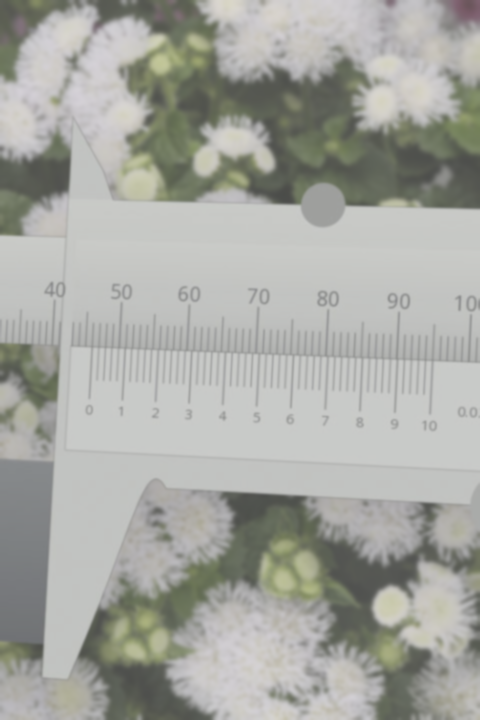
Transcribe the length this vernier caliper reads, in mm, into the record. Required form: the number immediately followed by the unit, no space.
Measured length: 46.0mm
